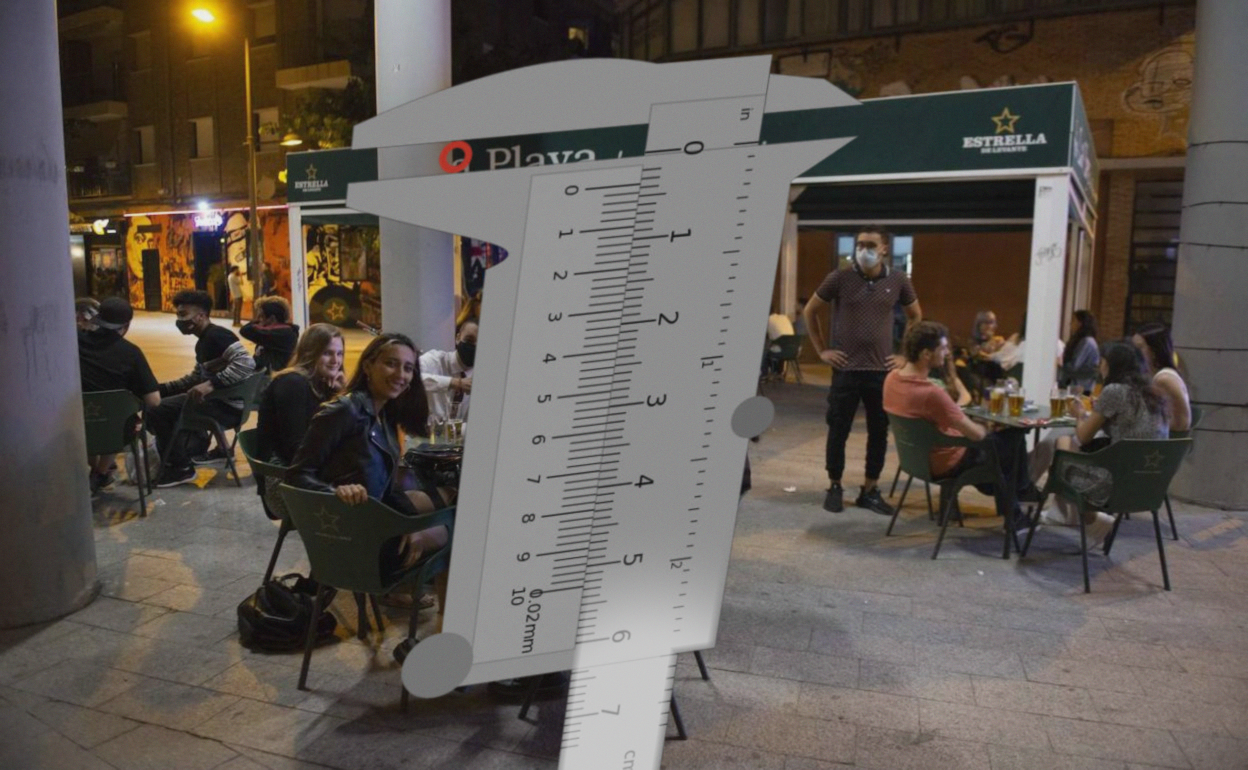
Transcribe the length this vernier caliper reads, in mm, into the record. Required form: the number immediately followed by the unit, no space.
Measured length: 3.6mm
